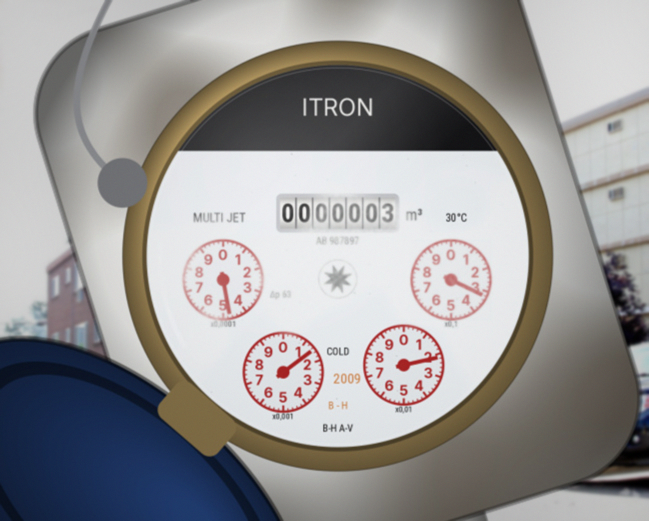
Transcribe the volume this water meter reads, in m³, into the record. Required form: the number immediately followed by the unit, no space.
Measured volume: 3.3214m³
